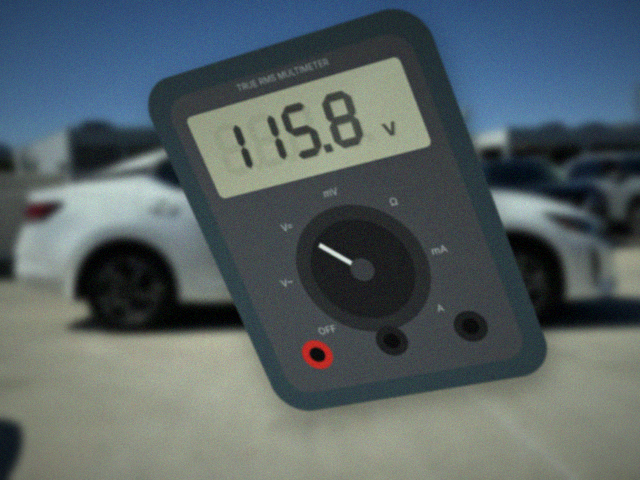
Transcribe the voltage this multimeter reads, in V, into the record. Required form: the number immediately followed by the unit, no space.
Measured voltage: 115.8V
